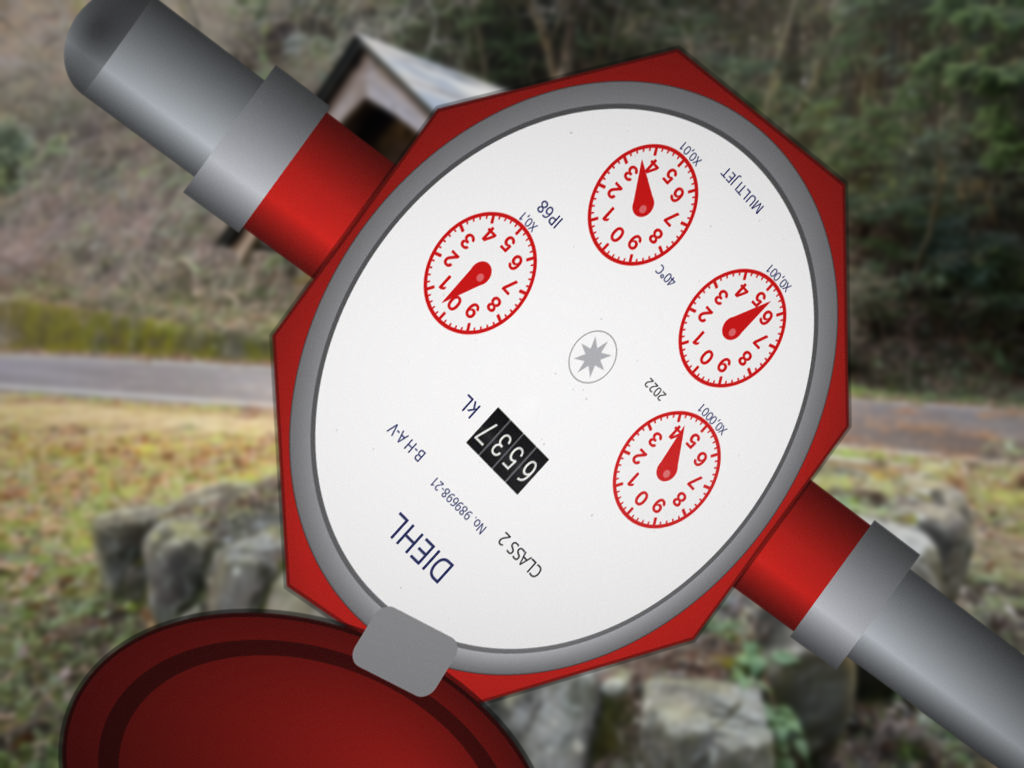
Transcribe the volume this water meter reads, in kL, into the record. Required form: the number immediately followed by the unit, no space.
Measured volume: 6537.0354kL
